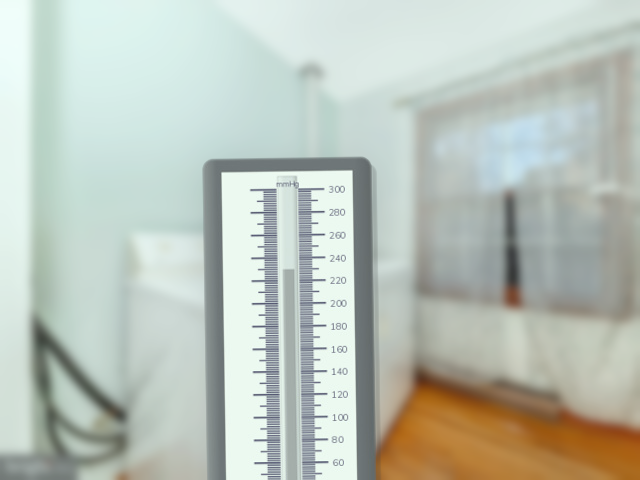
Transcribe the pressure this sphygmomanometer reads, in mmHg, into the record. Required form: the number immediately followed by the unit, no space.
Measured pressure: 230mmHg
